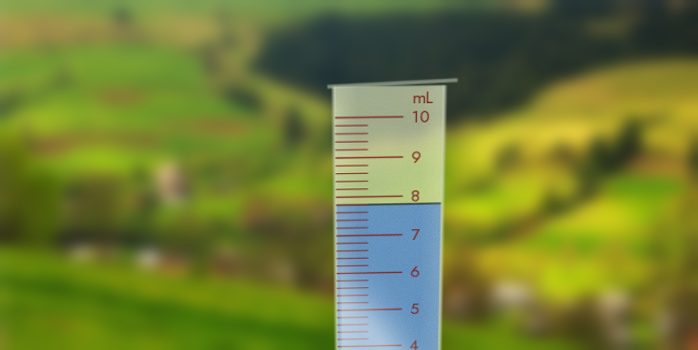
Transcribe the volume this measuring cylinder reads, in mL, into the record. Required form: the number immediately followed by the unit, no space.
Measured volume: 7.8mL
